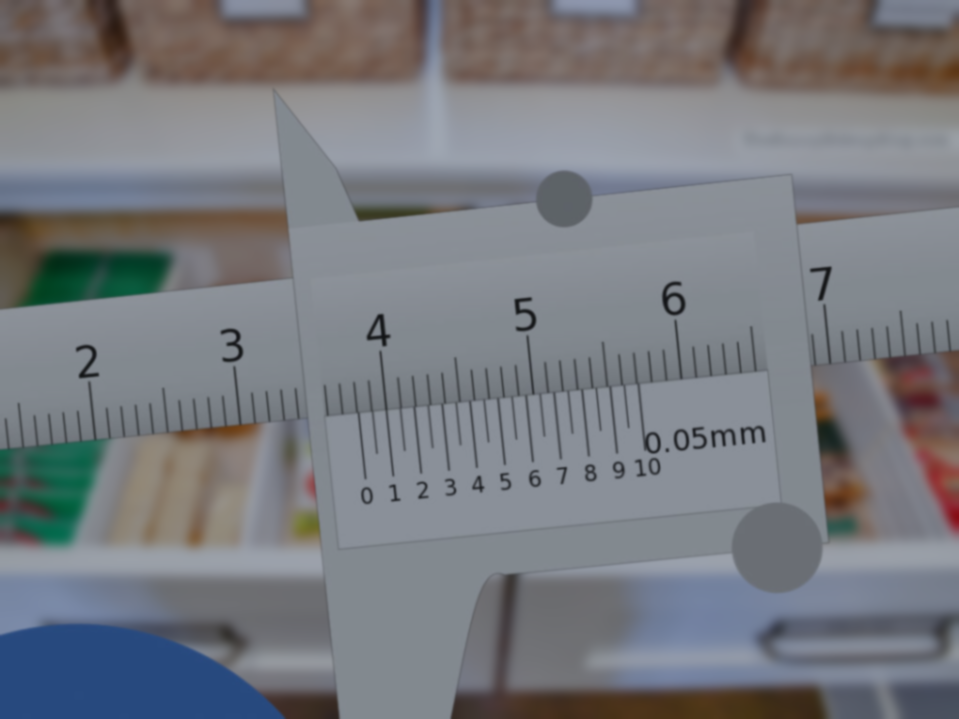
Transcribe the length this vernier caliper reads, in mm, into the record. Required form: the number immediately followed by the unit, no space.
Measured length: 38.1mm
